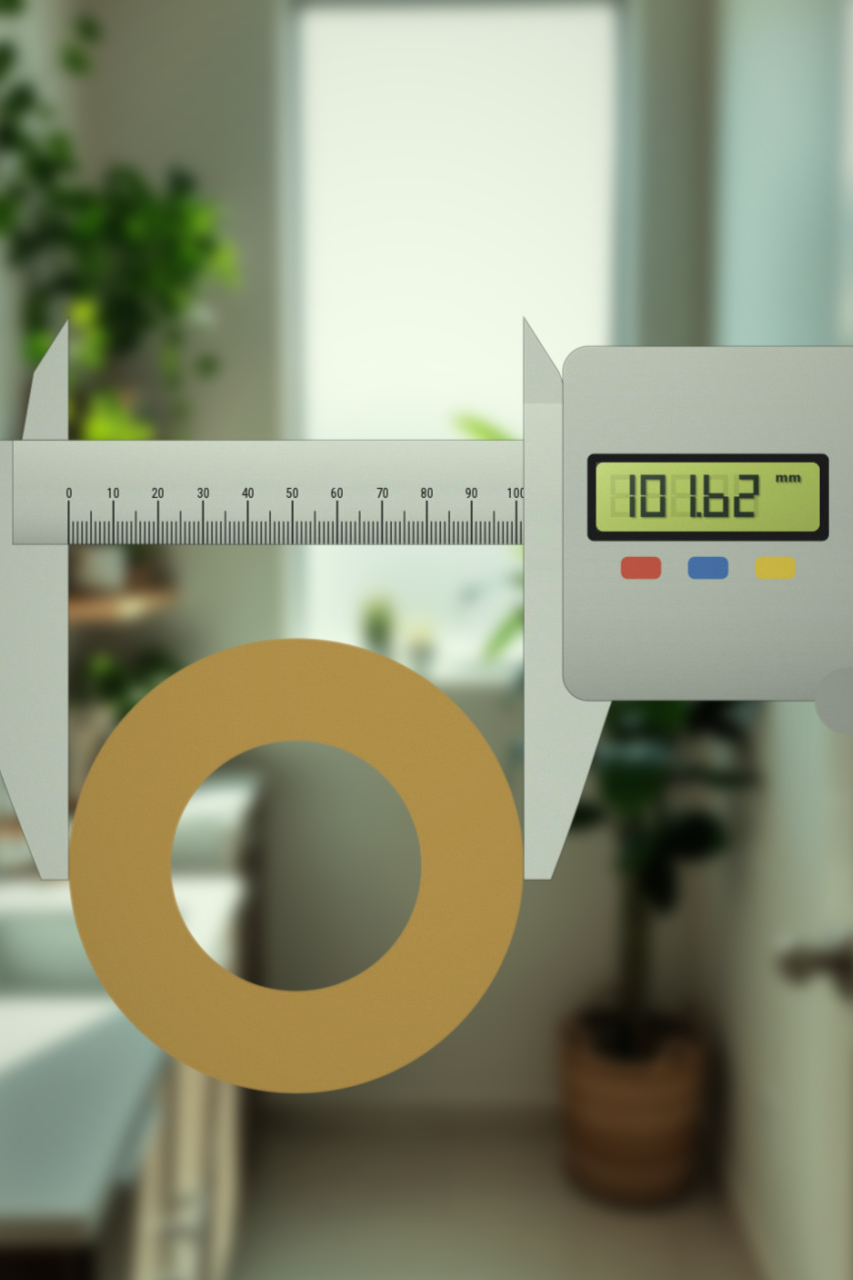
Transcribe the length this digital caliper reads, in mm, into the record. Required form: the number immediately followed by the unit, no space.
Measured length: 101.62mm
